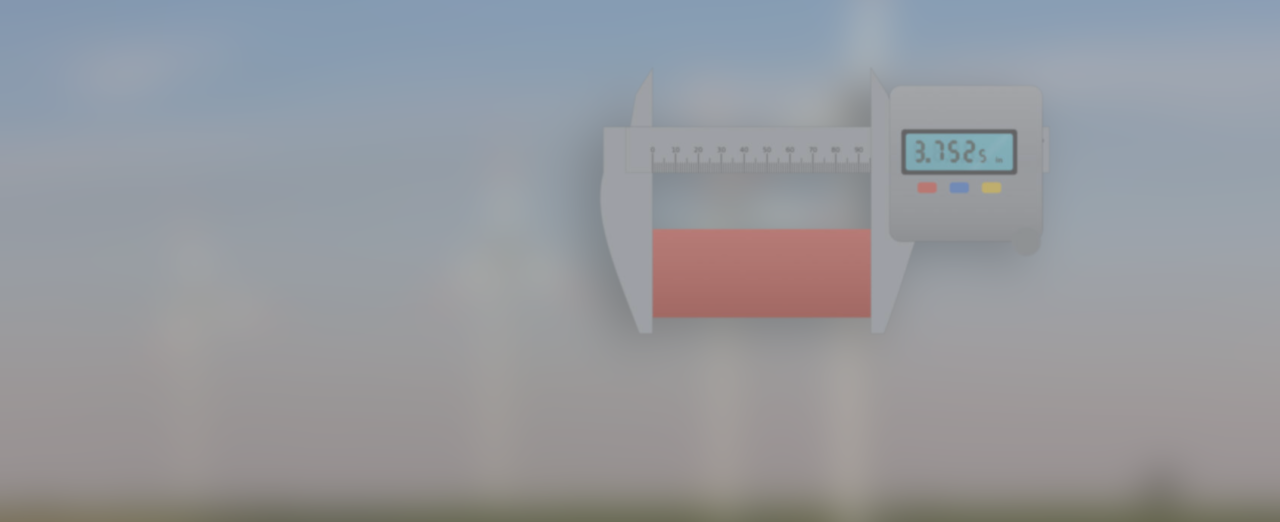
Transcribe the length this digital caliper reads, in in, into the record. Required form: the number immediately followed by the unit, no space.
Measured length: 3.7525in
